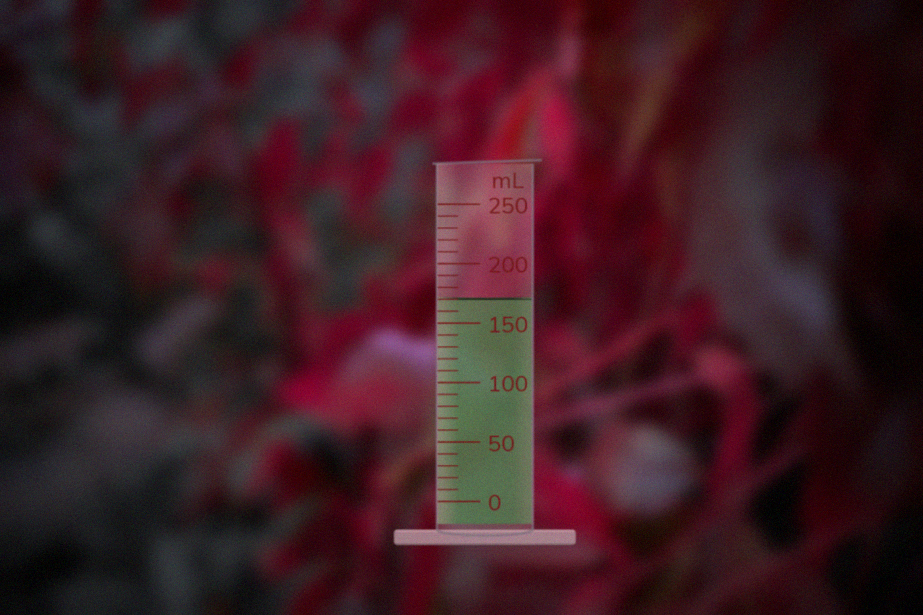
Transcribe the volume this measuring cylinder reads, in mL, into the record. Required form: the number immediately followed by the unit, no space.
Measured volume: 170mL
